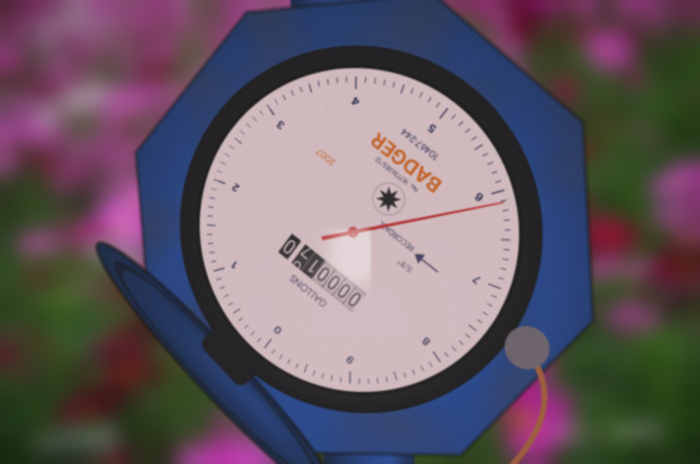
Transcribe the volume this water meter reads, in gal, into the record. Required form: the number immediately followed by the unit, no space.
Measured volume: 166.1gal
